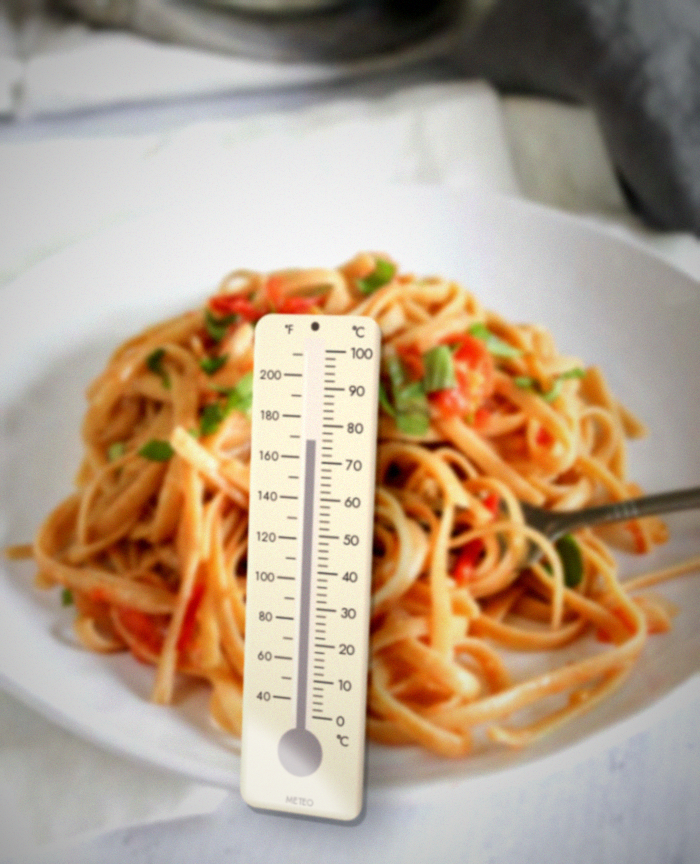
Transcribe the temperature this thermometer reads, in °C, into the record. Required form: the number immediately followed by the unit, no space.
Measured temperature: 76°C
